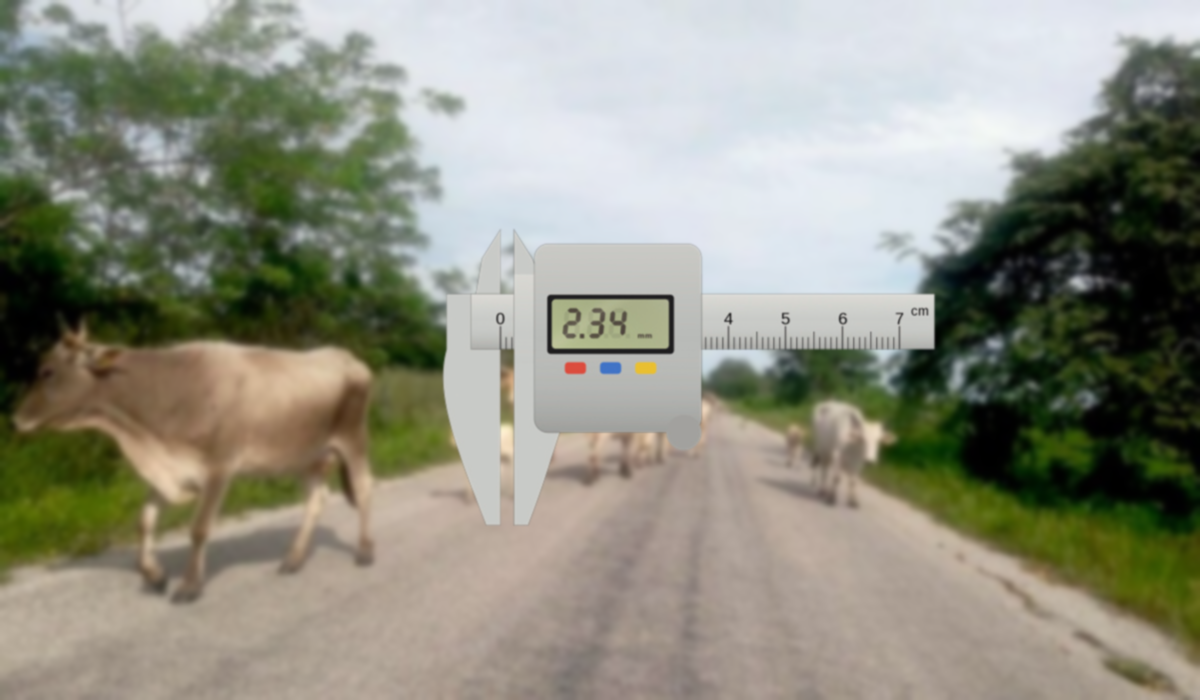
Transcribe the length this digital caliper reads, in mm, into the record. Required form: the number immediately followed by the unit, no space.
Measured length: 2.34mm
